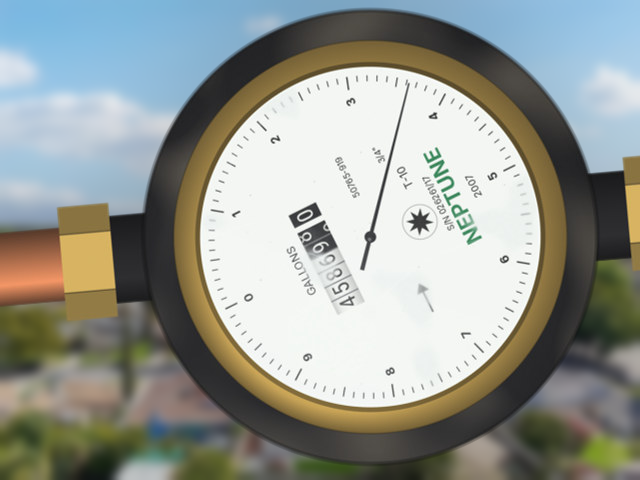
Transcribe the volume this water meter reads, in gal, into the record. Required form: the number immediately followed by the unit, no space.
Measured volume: 4586983.6gal
